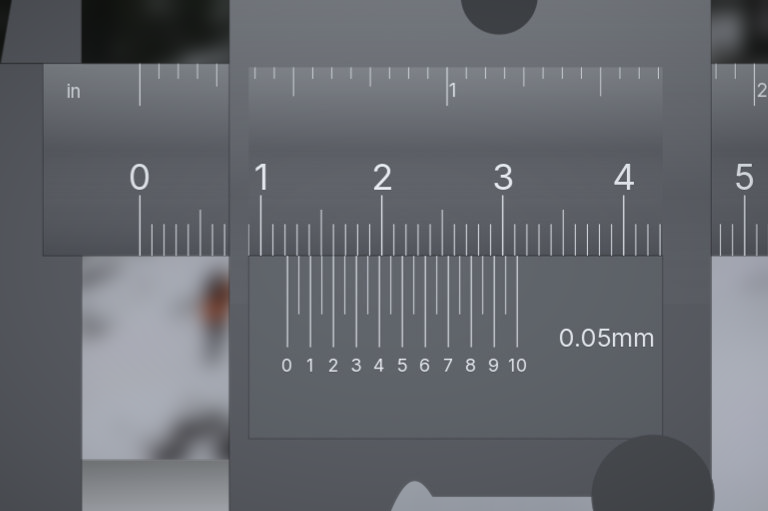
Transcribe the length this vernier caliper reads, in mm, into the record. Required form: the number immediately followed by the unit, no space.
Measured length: 12.2mm
